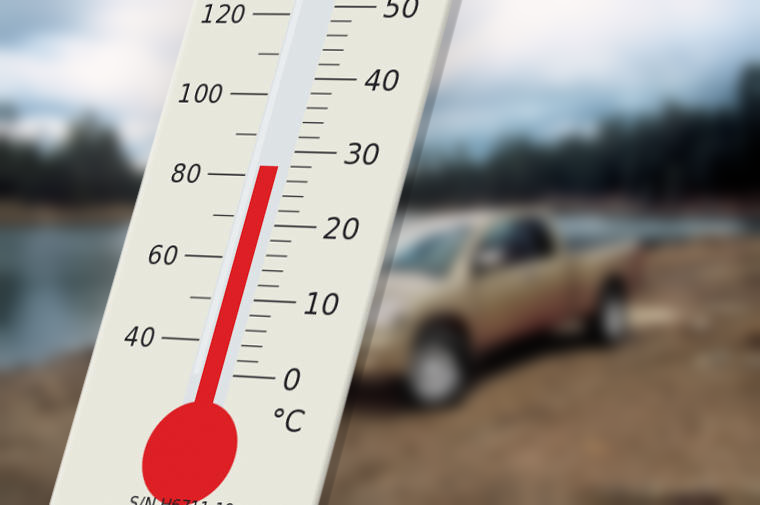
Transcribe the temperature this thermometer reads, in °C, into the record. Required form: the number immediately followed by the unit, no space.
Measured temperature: 28°C
